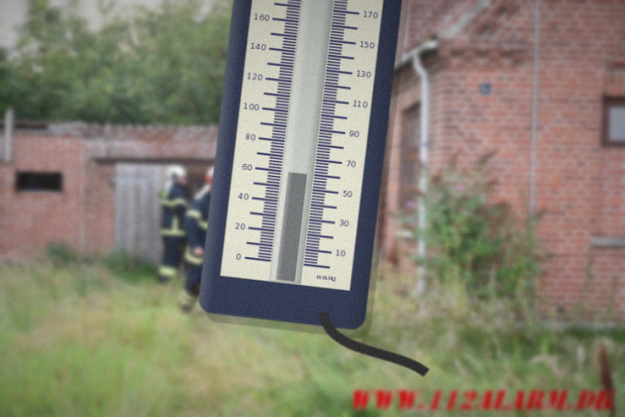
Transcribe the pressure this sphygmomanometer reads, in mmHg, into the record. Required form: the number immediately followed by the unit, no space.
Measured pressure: 60mmHg
